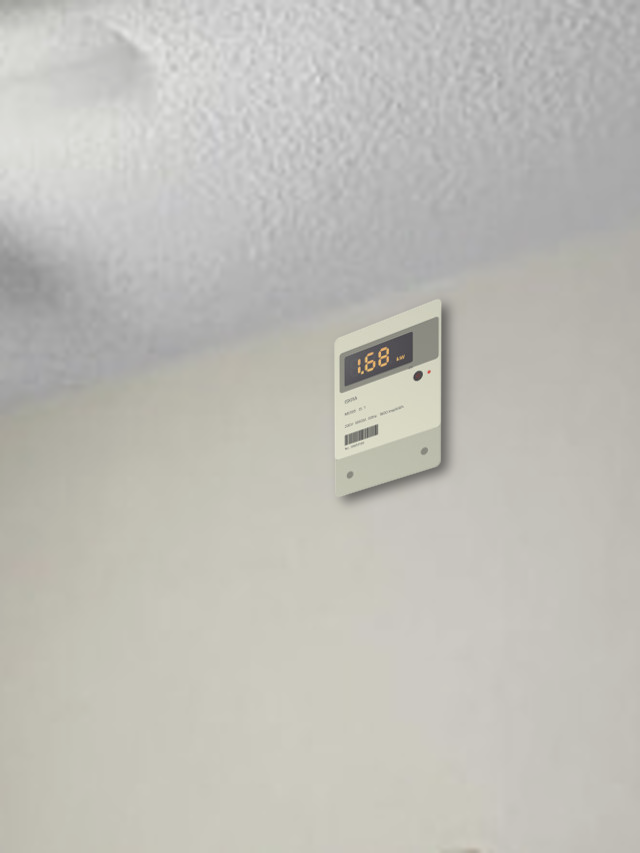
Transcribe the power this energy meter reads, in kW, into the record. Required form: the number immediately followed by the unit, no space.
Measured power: 1.68kW
